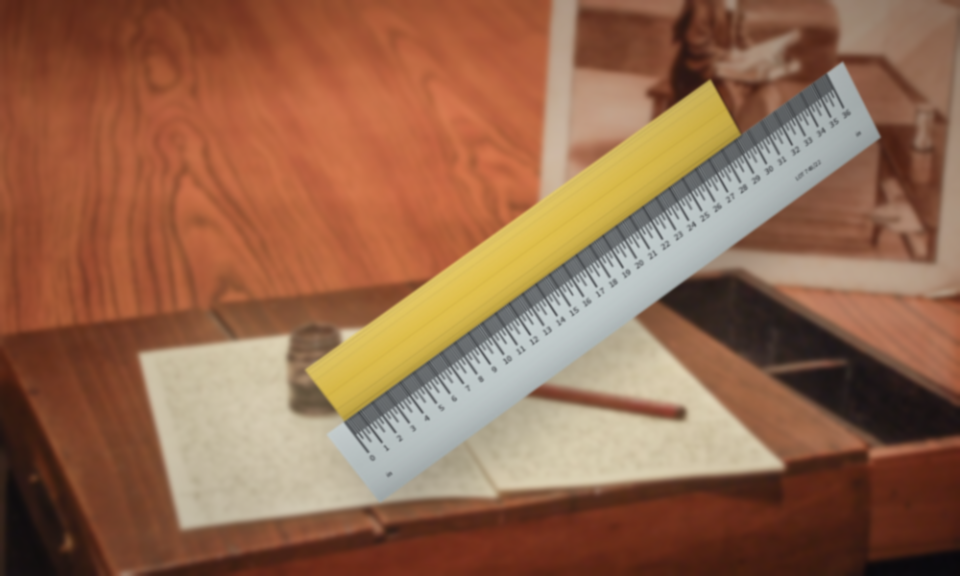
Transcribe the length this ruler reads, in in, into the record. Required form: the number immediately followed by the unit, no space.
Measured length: 29.5in
